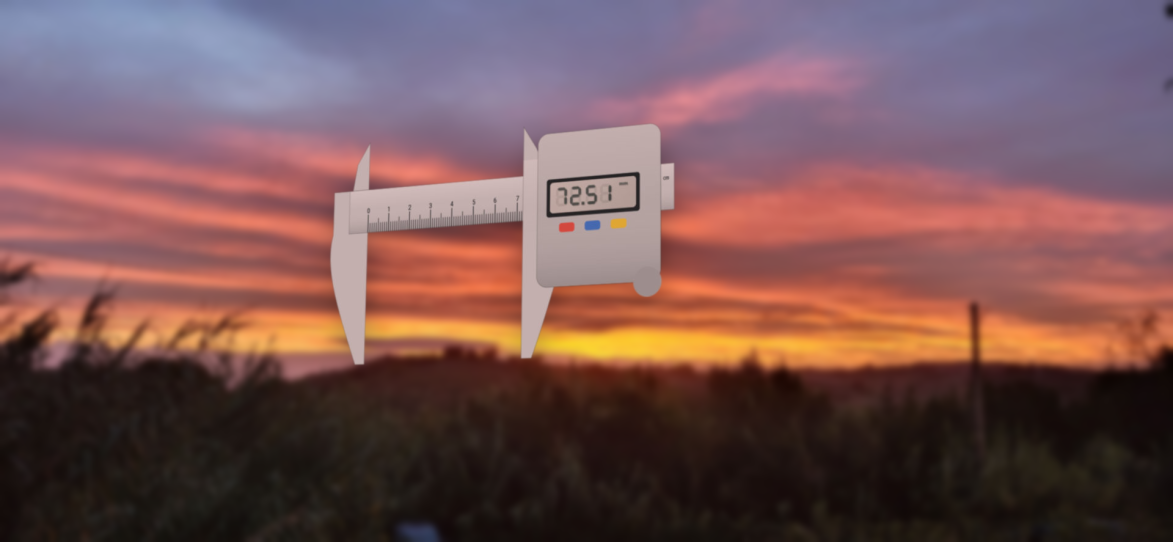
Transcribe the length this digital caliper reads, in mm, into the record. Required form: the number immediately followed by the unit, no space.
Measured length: 72.51mm
